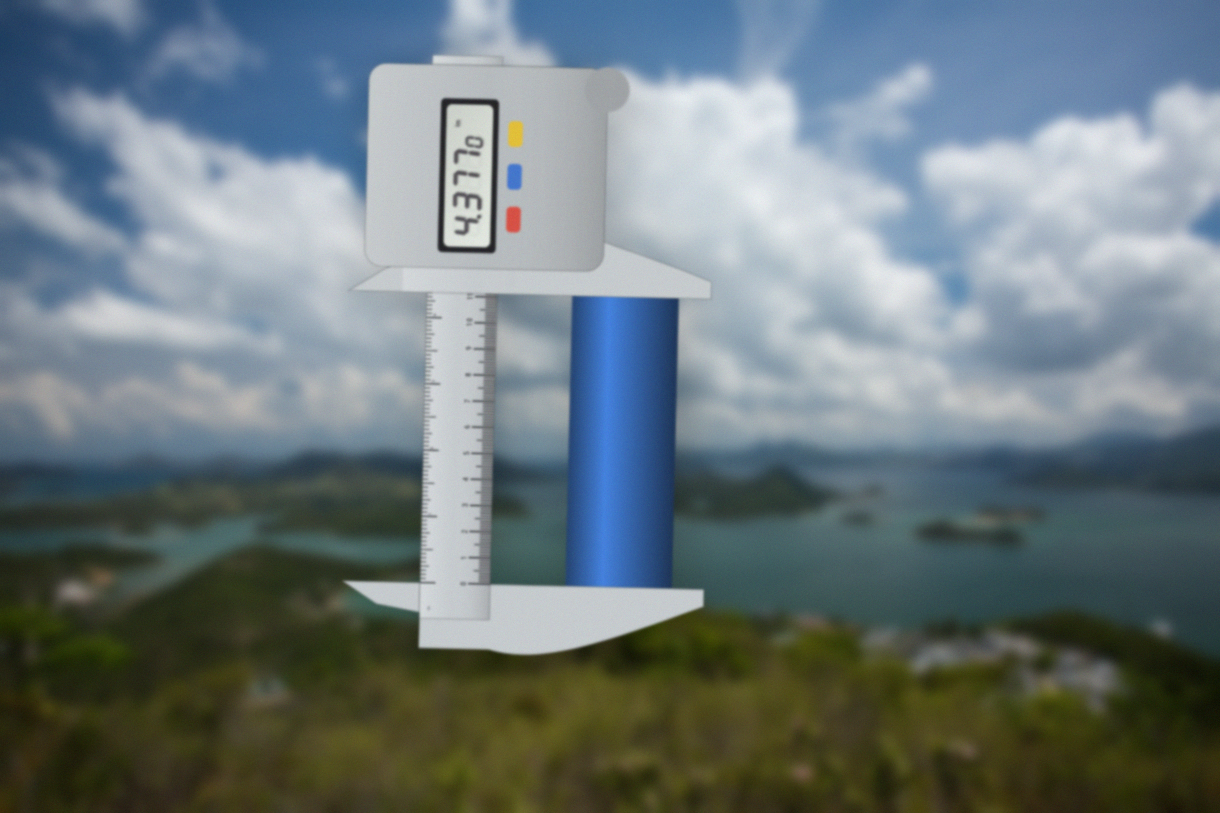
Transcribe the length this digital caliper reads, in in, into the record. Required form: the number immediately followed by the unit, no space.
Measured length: 4.3770in
